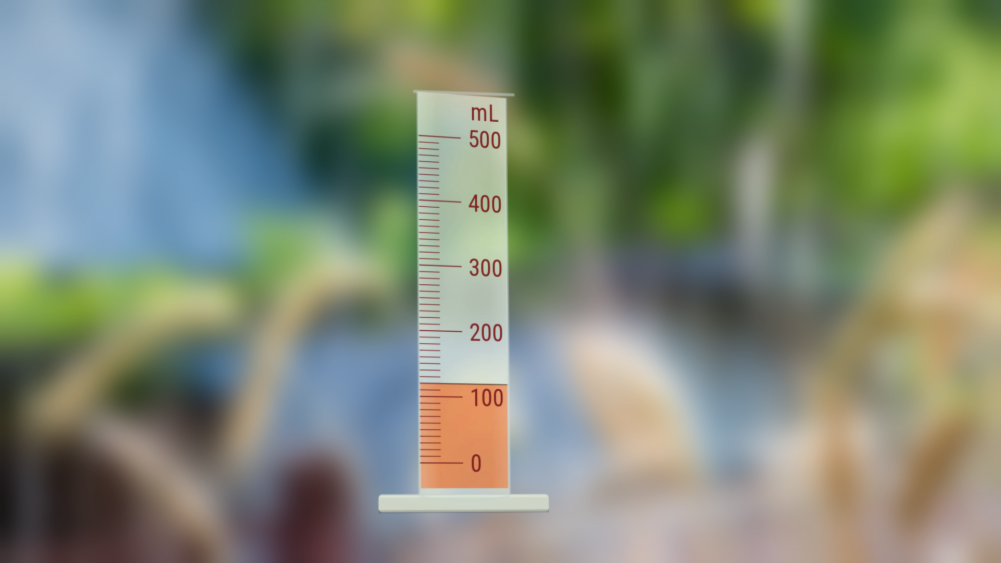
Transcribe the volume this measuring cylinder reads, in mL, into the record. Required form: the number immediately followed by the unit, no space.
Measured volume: 120mL
